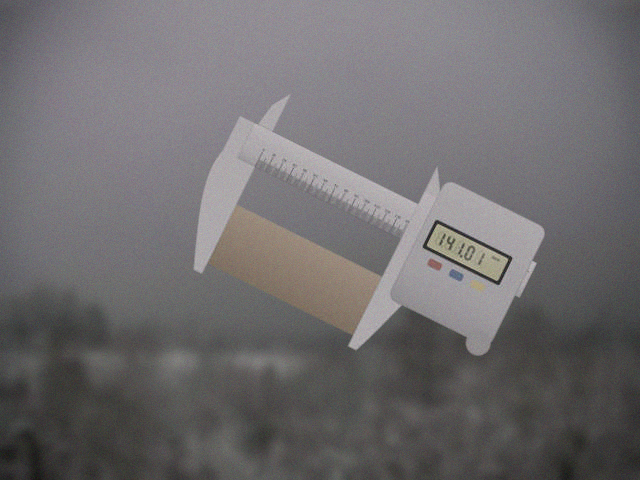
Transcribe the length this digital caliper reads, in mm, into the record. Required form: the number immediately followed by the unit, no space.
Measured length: 141.01mm
